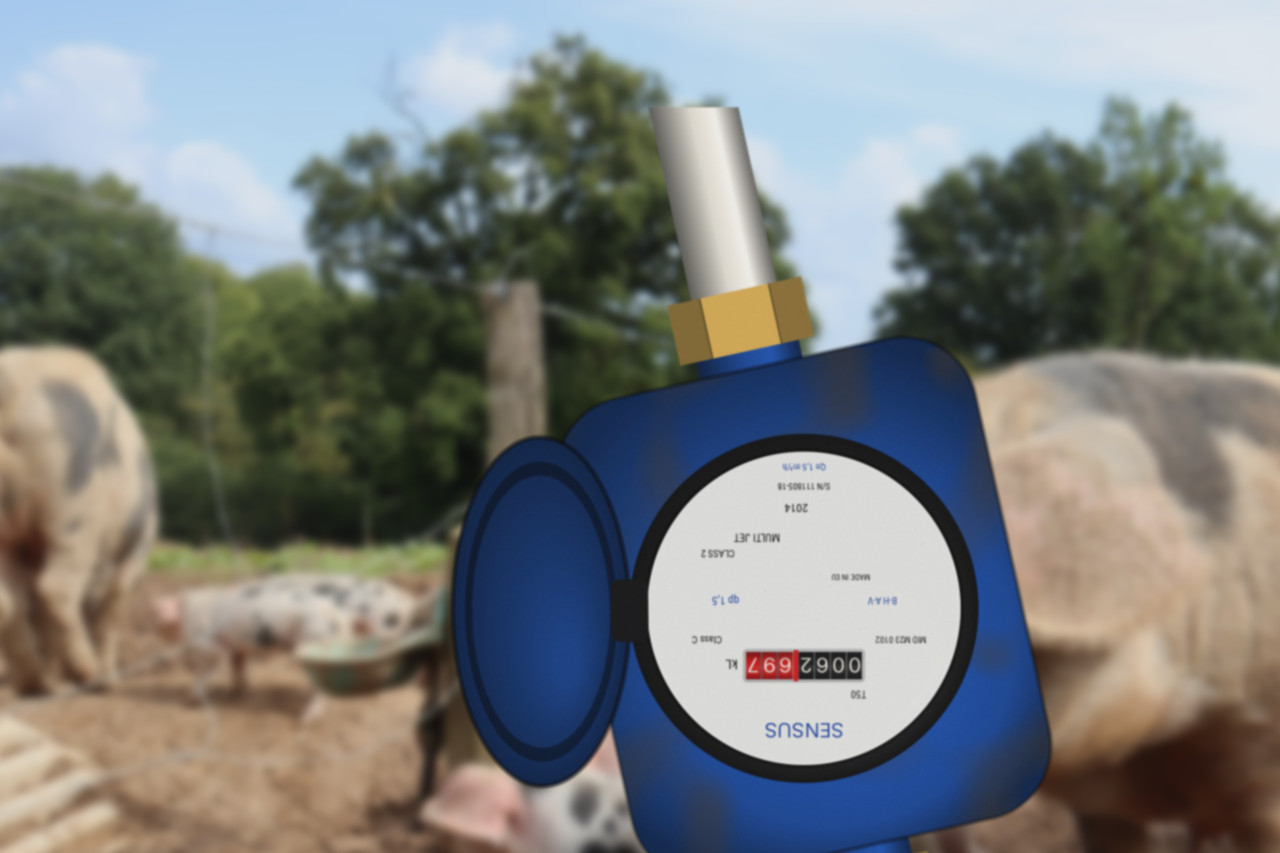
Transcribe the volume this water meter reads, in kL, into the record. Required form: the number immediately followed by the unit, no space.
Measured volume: 62.697kL
